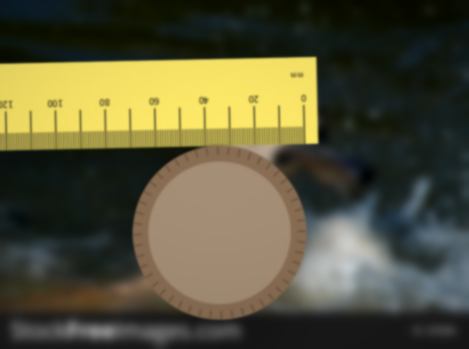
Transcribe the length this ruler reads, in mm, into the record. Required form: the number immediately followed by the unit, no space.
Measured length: 70mm
